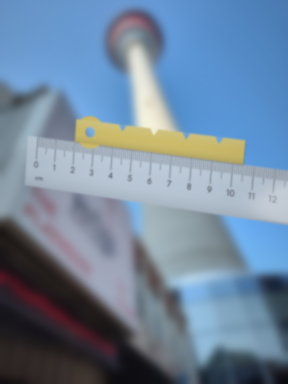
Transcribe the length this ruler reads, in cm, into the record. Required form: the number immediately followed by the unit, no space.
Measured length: 8.5cm
